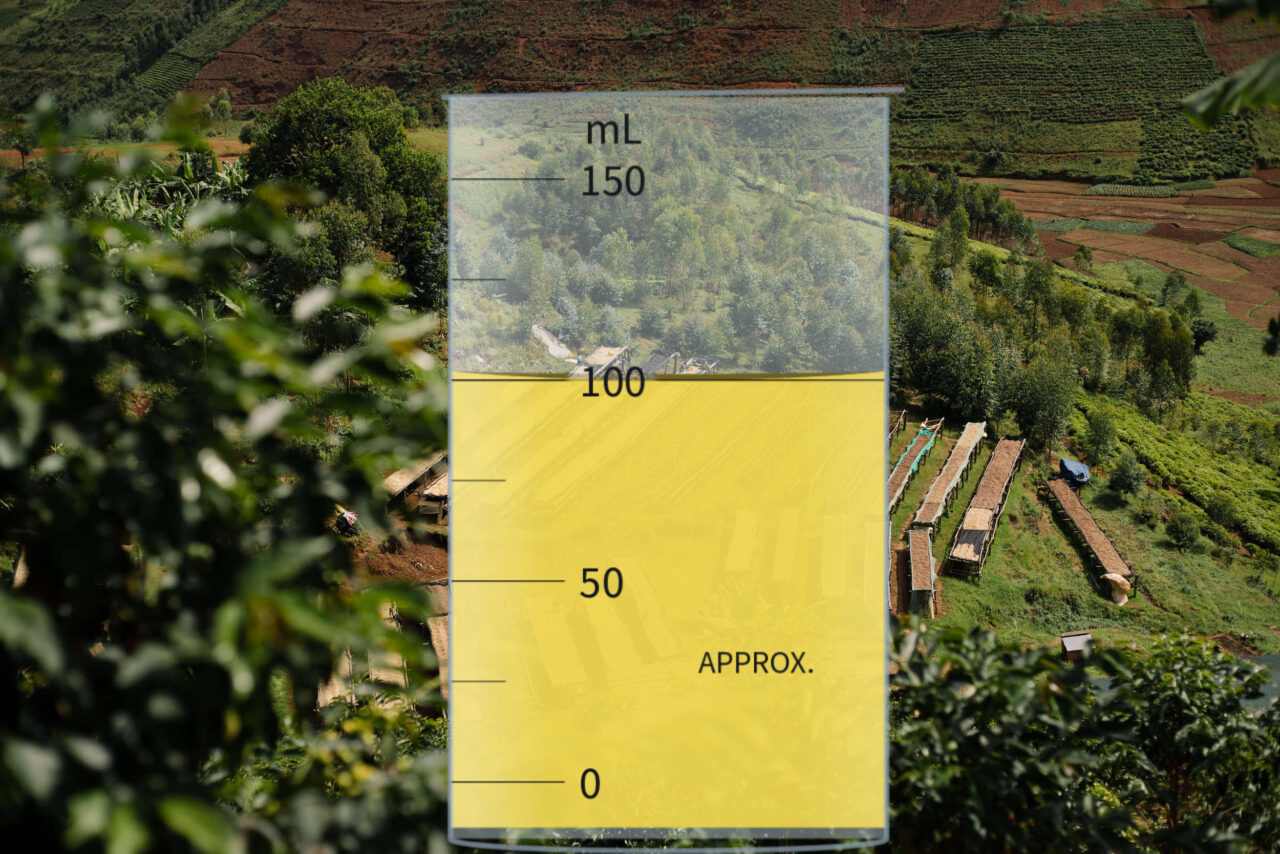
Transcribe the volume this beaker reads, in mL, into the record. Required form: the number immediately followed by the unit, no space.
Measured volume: 100mL
